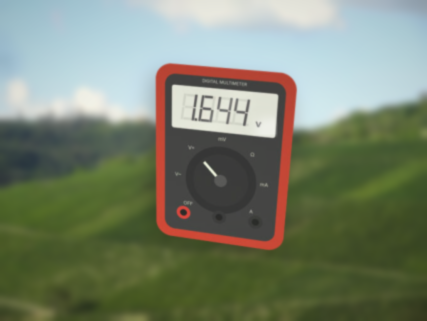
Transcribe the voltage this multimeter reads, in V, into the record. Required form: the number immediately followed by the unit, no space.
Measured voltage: 1.644V
